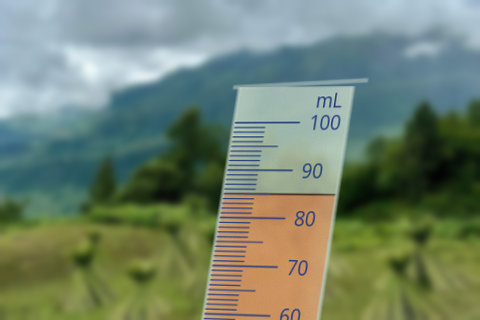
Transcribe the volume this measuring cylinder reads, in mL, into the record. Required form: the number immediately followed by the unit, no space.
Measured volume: 85mL
